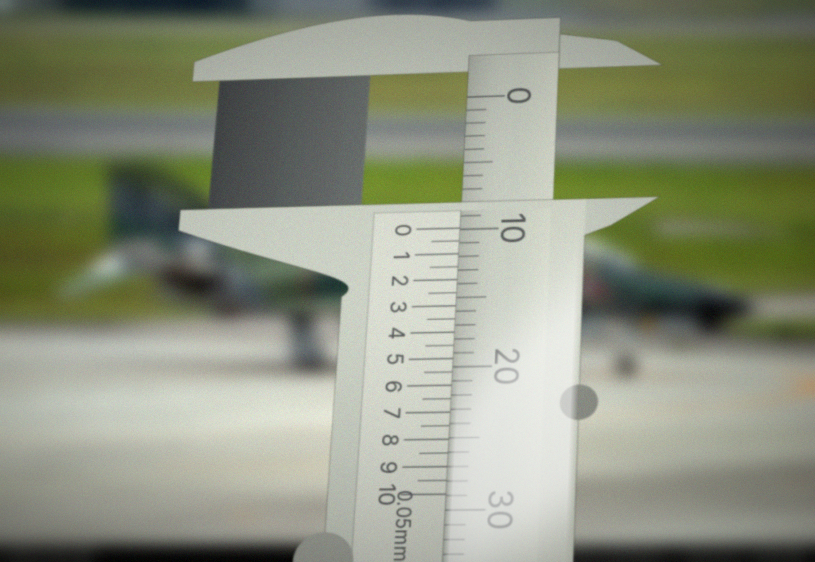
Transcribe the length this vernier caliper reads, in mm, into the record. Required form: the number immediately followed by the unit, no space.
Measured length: 9.9mm
